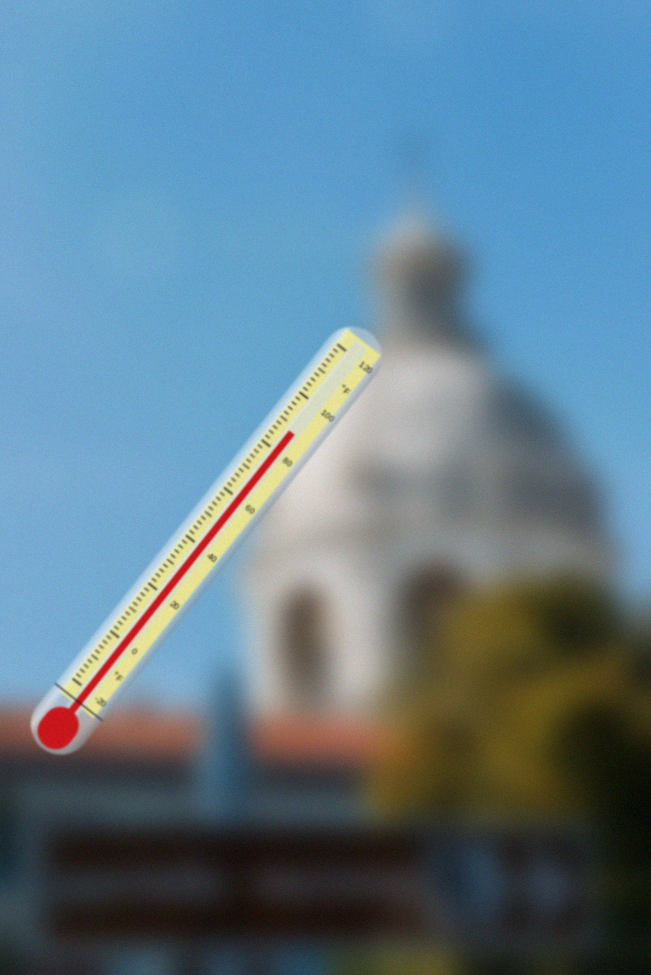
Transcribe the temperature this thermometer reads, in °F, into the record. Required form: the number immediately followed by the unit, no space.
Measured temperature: 88°F
